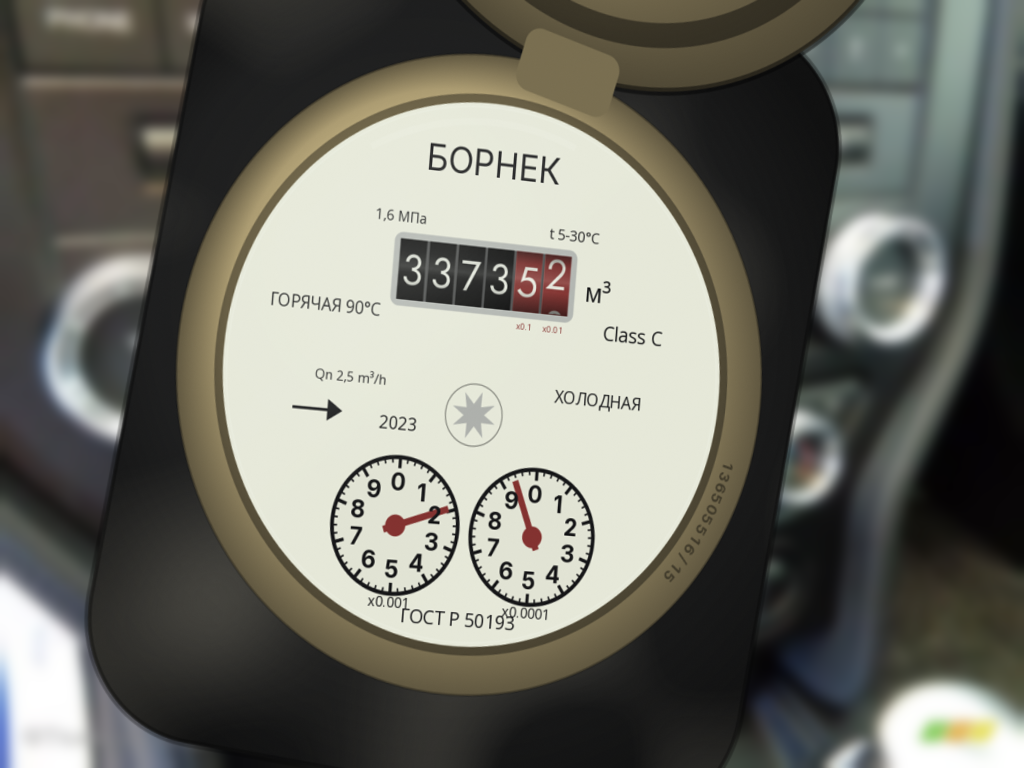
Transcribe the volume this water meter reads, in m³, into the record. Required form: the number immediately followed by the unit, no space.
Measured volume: 3373.5219m³
